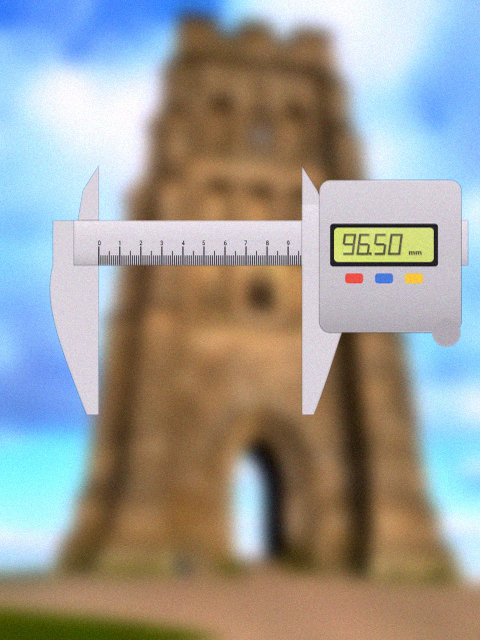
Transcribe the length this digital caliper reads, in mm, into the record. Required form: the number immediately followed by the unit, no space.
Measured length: 96.50mm
